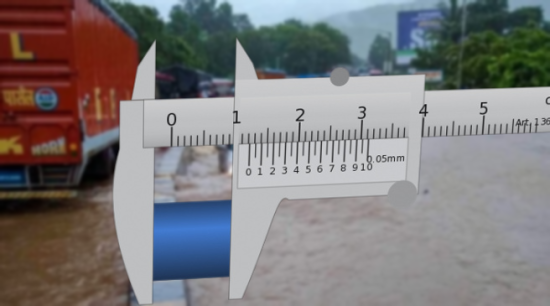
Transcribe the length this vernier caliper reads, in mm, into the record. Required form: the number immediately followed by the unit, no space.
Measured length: 12.2mm
